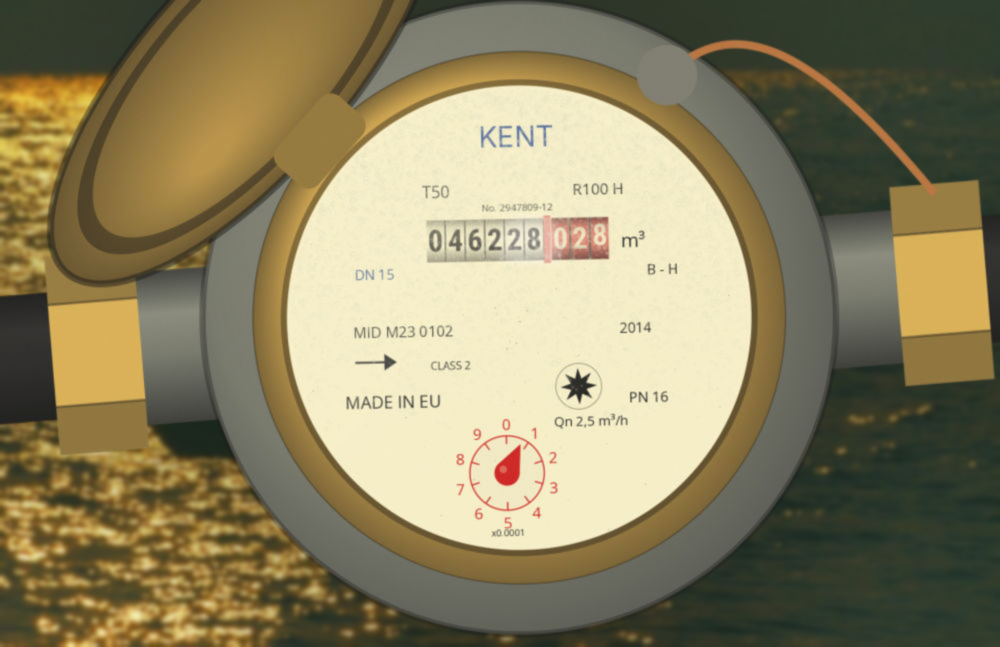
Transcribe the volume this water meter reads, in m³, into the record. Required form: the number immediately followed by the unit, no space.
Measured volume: 46228.0280m³
